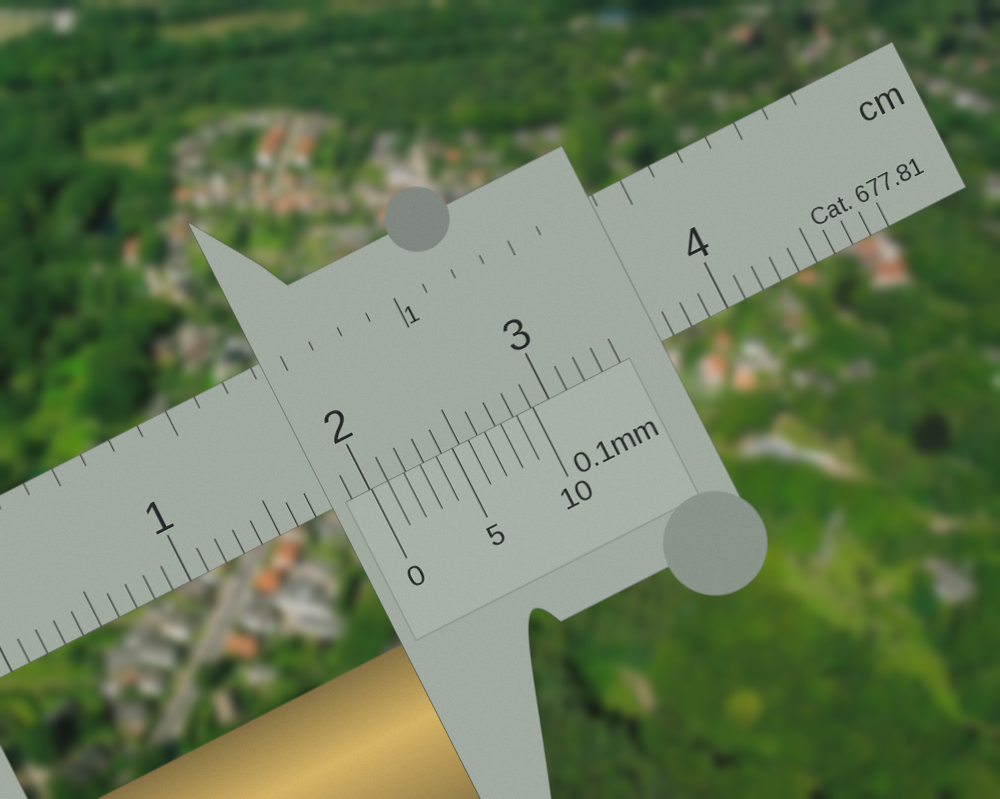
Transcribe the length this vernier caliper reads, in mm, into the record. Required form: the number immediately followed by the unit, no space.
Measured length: 20.1mm
